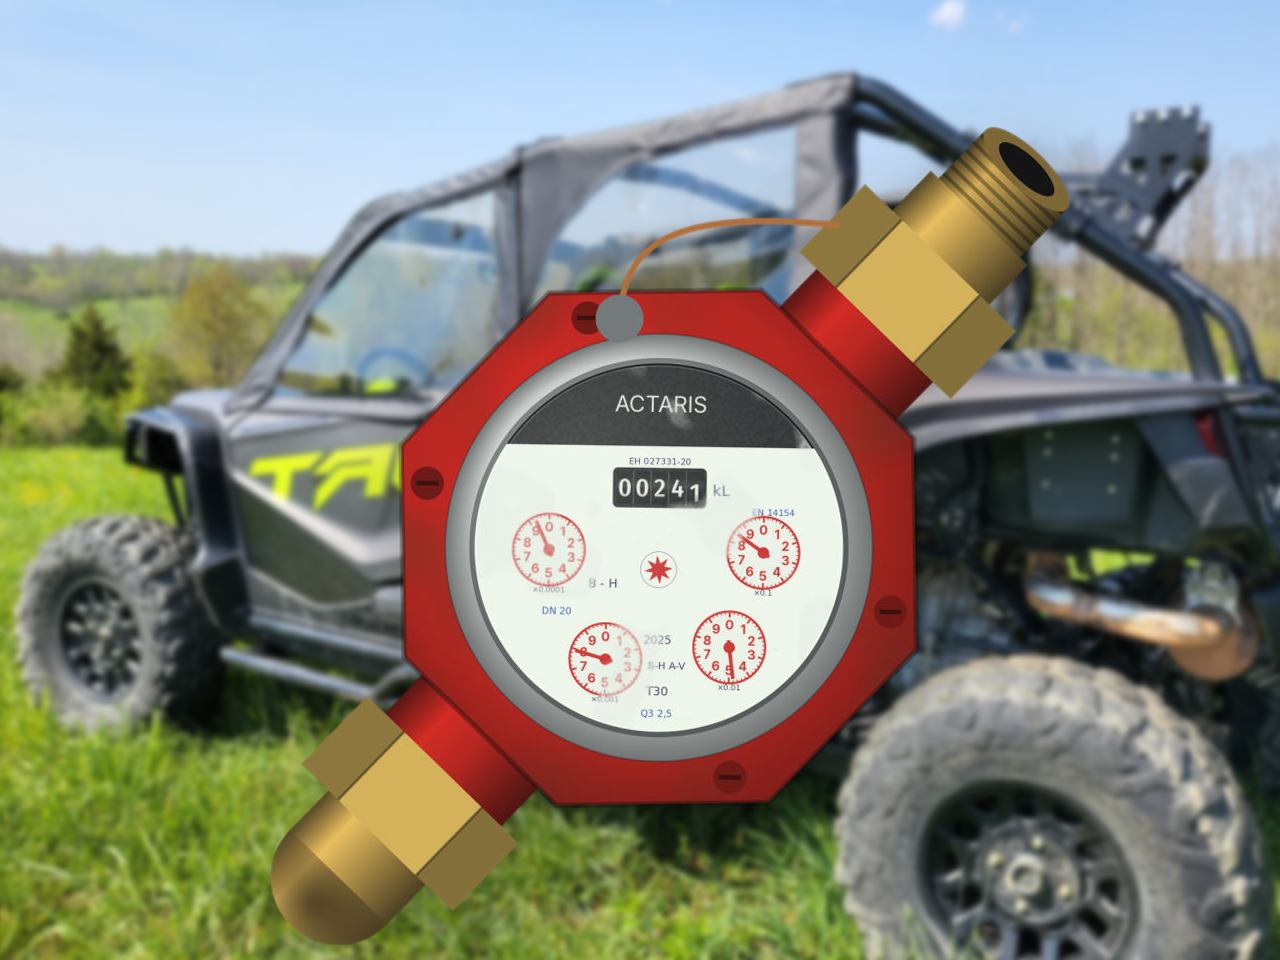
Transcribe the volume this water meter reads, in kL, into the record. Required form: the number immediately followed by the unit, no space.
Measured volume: 240.8479kL
